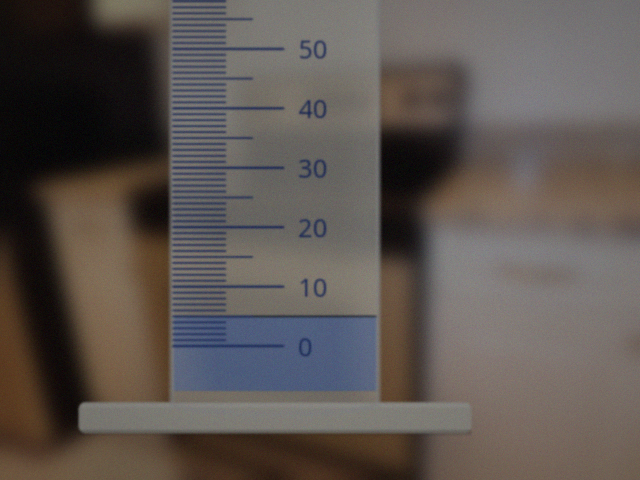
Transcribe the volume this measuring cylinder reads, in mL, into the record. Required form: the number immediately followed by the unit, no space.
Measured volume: 5mL
